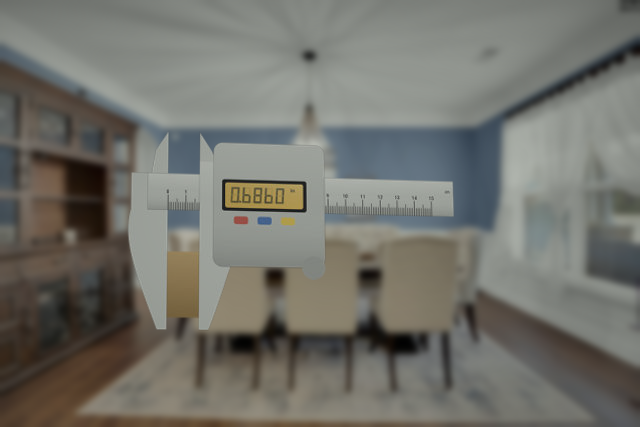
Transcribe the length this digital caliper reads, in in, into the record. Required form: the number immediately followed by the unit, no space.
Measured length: 0.6860in
